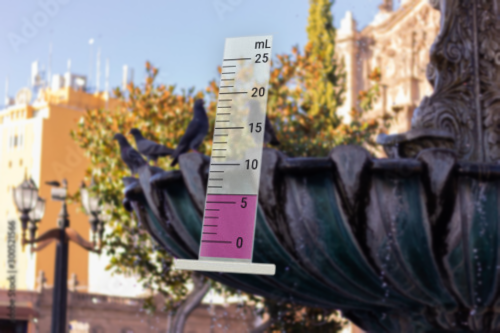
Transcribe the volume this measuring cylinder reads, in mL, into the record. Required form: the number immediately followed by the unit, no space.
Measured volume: 6mL
